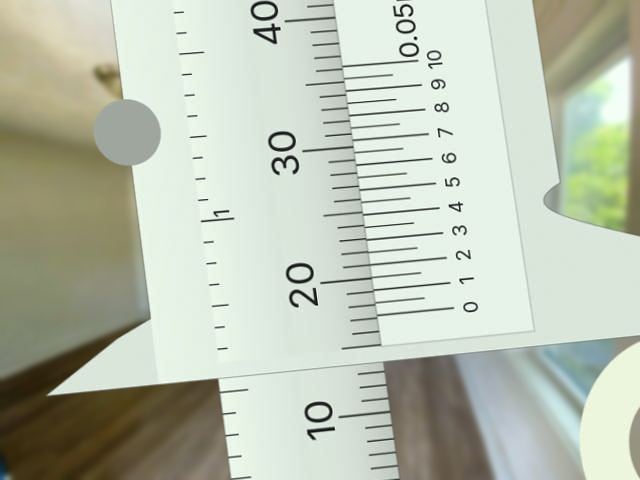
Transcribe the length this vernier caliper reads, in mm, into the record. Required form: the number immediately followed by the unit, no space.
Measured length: 17.2mm
